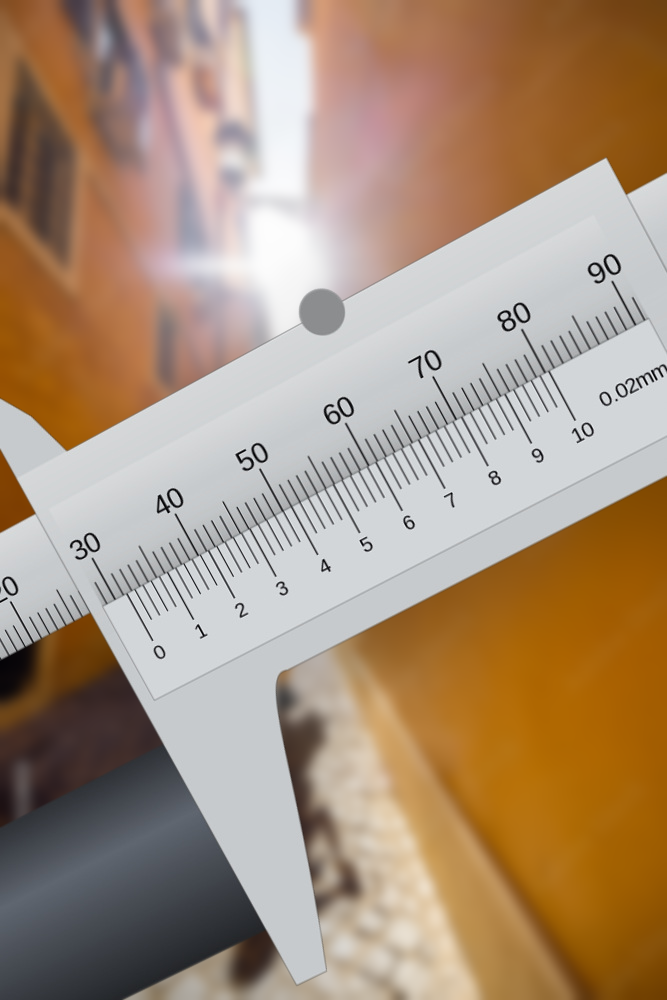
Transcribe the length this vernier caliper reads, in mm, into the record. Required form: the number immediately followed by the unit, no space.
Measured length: 31.4mm
